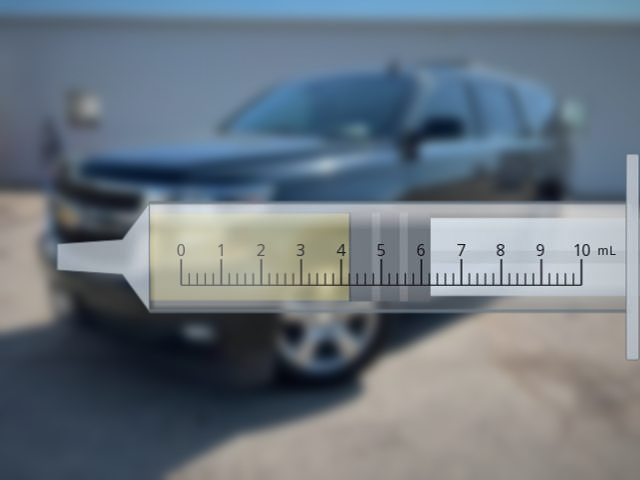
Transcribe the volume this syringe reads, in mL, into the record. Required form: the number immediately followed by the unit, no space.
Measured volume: 4.2mL
